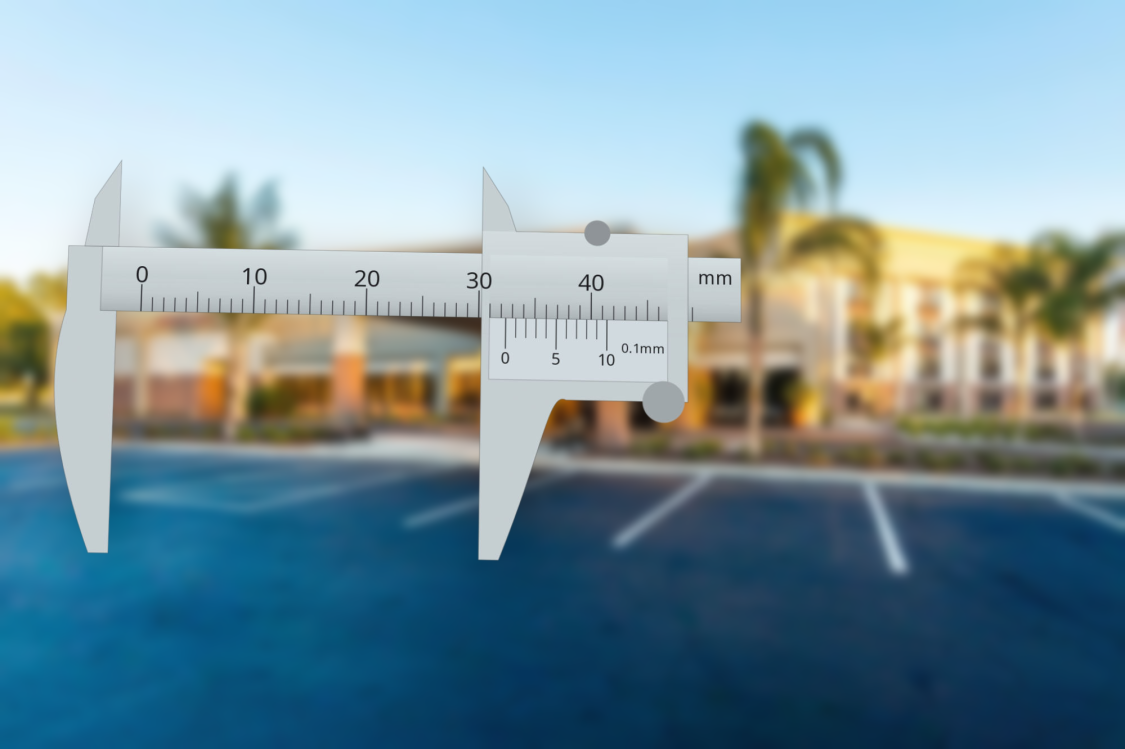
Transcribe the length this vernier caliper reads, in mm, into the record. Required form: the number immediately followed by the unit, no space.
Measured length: 32.4mm
